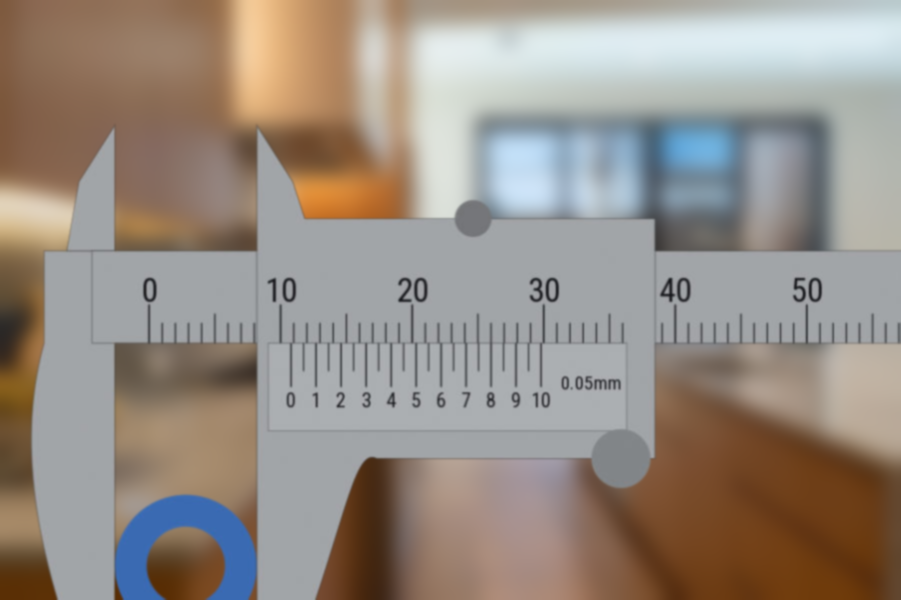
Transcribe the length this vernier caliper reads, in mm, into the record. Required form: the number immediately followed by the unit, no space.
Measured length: 10.8mm
